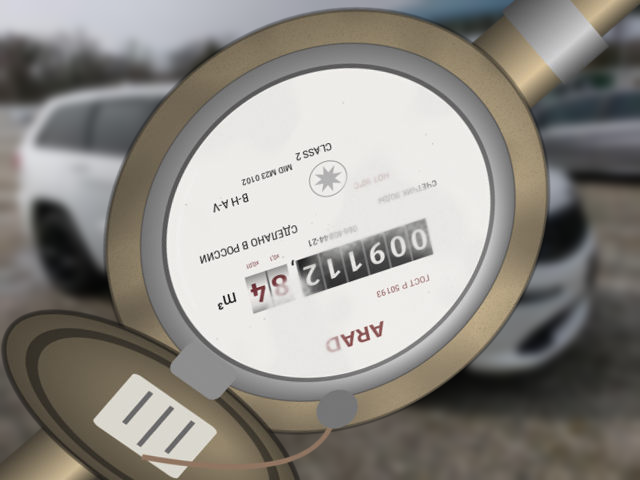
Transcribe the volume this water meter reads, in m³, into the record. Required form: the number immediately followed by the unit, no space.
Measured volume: 9112.84m³
